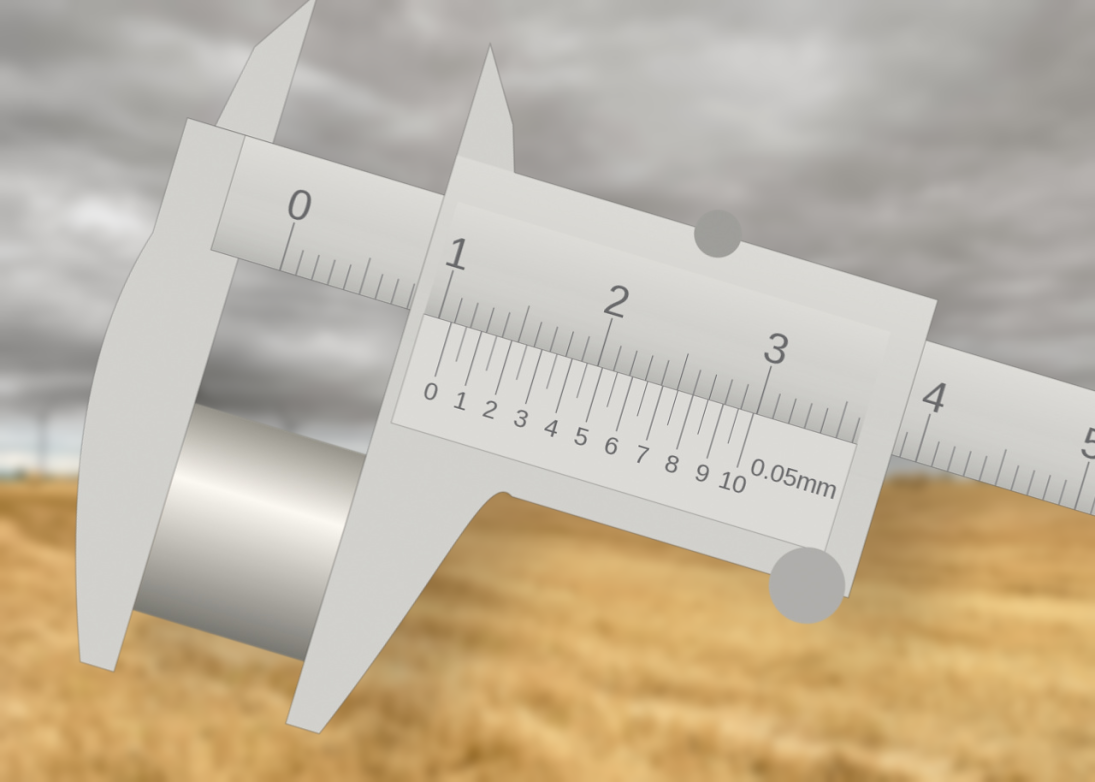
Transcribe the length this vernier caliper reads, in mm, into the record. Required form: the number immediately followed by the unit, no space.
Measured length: 10.8mm
